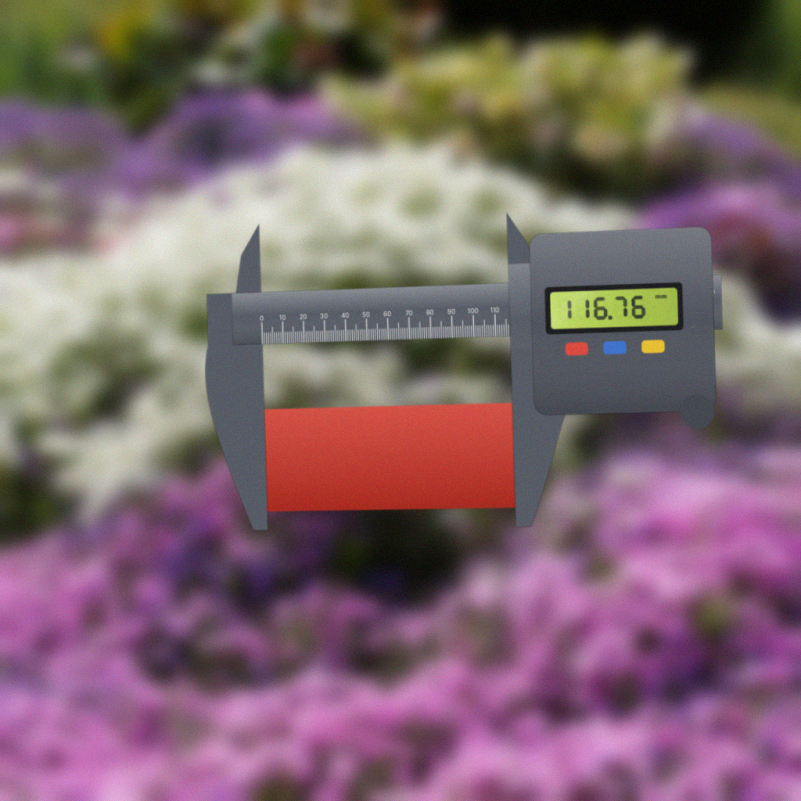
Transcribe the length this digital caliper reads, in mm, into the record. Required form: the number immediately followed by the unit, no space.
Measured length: 116.76mm
